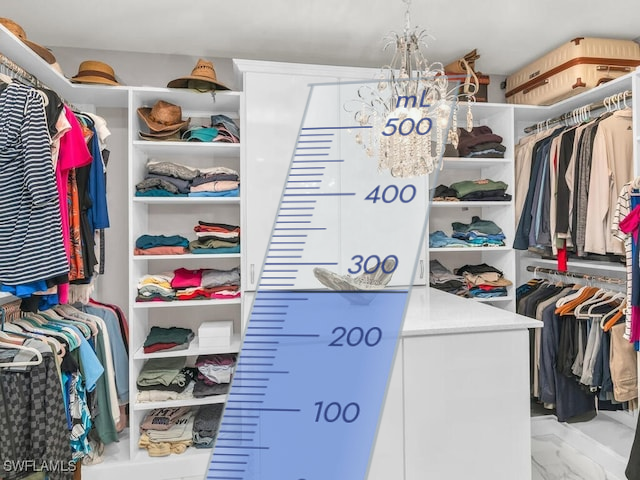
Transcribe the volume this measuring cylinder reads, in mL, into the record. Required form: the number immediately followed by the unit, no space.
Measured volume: 260mL
